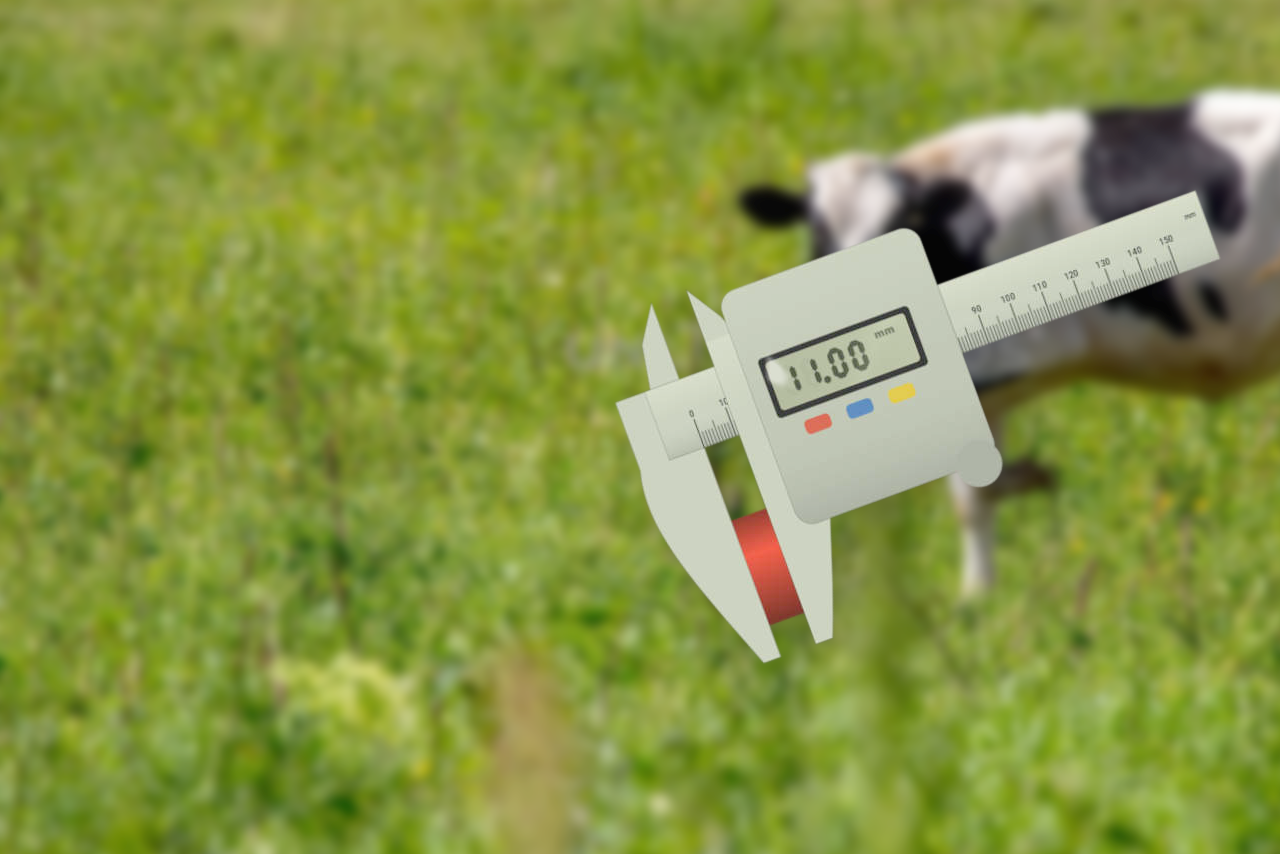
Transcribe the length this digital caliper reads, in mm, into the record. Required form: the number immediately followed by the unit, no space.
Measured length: 11.00mm
